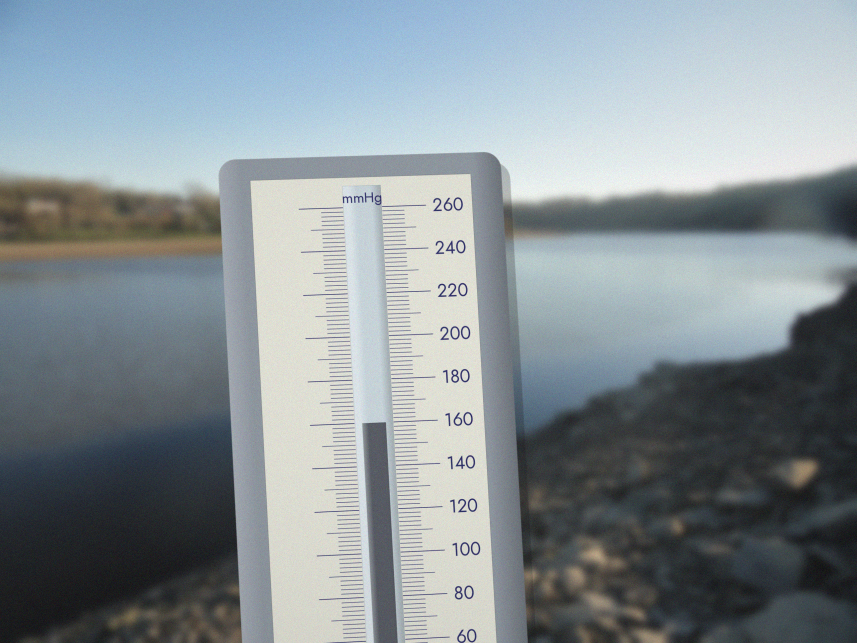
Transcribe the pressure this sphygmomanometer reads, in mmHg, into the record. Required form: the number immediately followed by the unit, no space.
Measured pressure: 160mmHg
